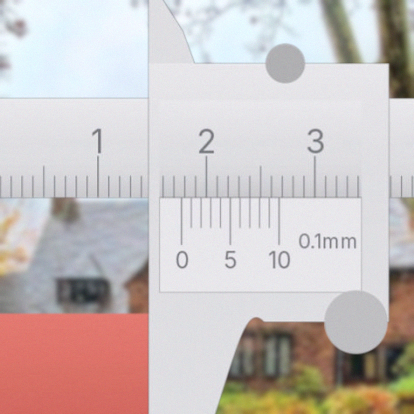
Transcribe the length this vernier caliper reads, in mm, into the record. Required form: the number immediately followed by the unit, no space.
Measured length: 17.7mm
